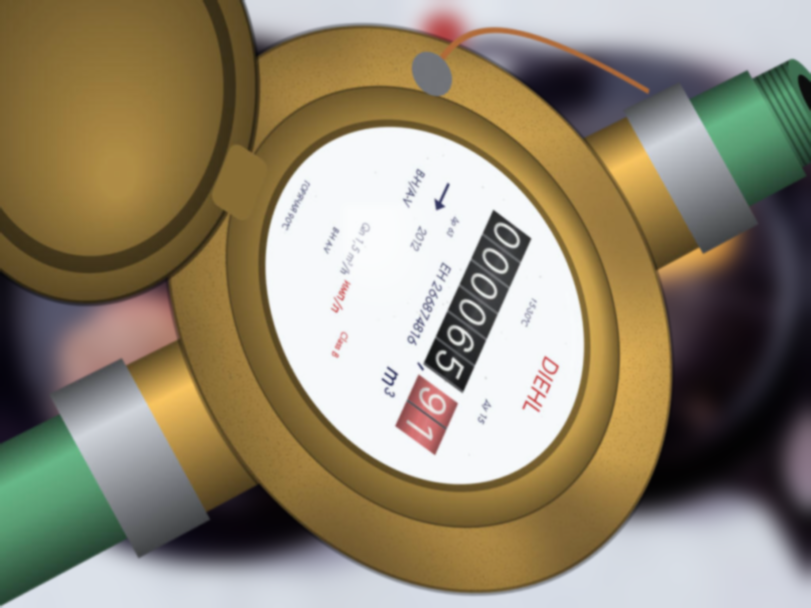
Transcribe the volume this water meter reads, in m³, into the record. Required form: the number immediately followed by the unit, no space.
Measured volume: 65.91m³
